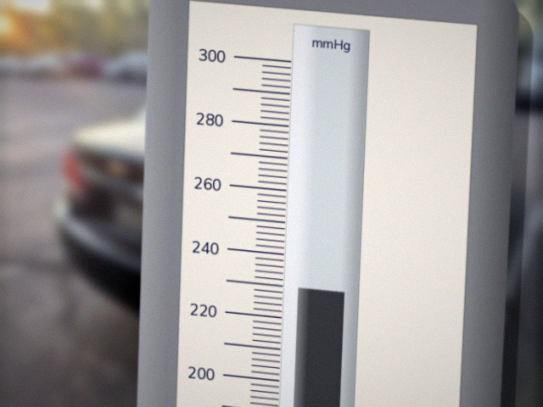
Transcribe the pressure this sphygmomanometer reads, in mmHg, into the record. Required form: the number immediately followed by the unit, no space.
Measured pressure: 230mmHg
